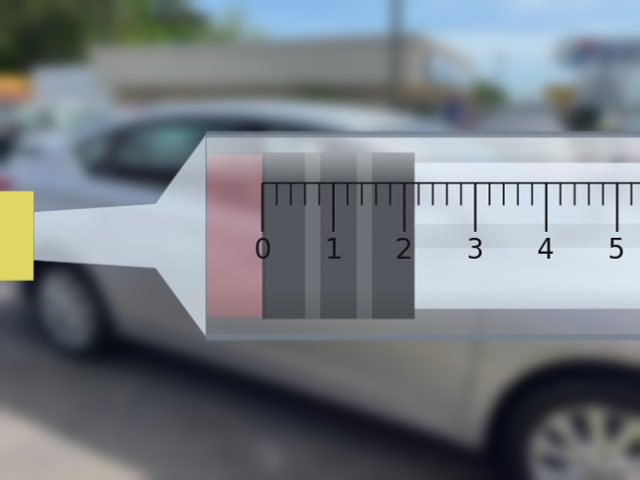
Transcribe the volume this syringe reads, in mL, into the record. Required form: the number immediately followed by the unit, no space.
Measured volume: 0mL
